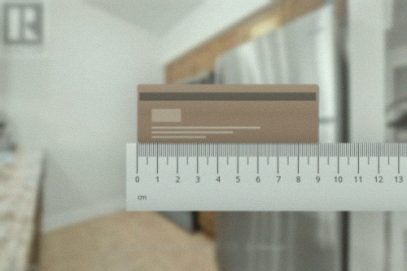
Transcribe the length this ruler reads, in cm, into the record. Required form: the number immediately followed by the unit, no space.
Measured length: 9cm
